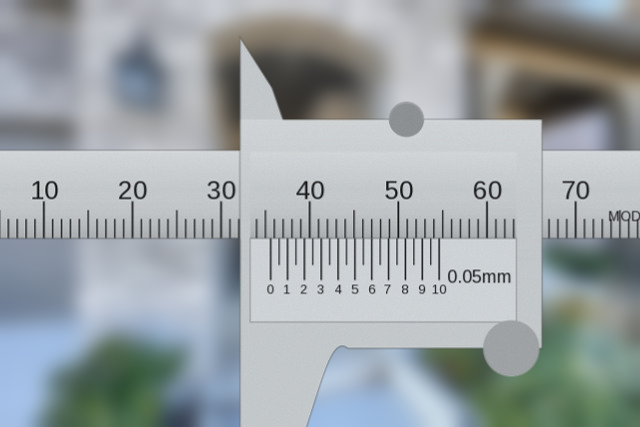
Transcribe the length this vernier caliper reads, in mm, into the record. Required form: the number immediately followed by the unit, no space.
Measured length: 35.6mm
